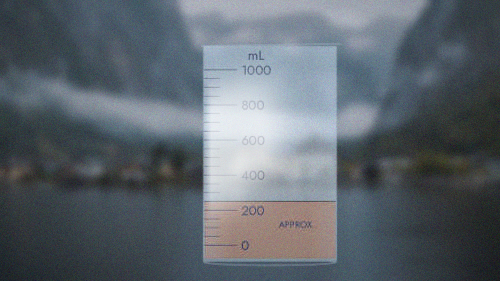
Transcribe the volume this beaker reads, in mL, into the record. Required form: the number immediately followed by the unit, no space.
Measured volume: 250mL
